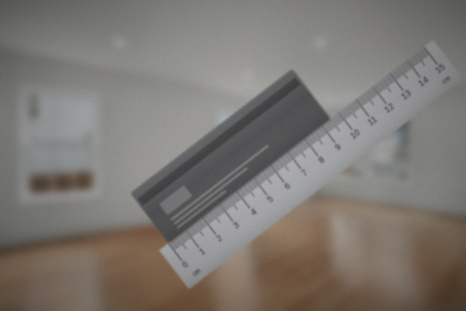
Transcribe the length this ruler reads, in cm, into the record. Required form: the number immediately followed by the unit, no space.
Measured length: 9.5cm
